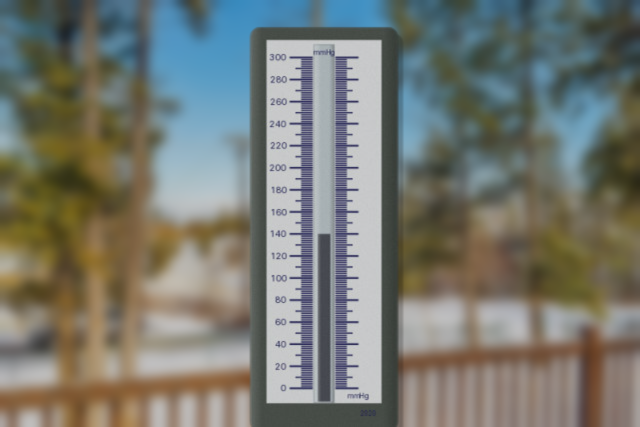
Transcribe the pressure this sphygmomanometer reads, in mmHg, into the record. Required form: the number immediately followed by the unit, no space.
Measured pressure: 140mmHg
